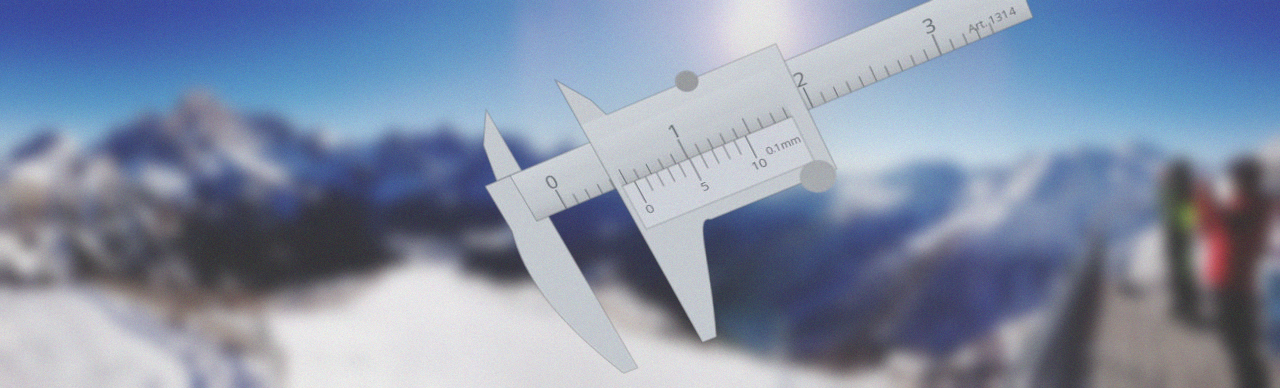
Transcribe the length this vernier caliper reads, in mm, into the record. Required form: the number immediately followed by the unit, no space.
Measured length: 5.6mm
